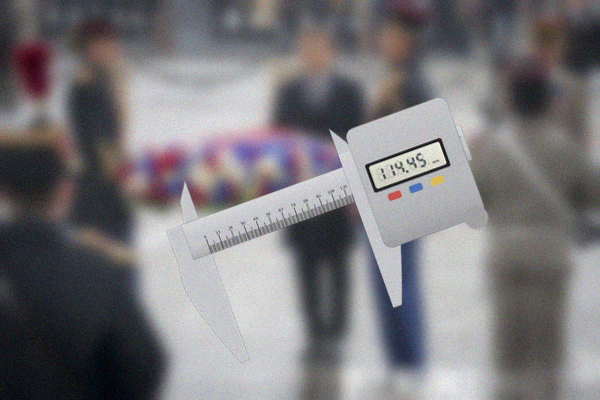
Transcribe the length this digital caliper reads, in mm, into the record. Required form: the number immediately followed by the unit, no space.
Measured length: 114.45mm
